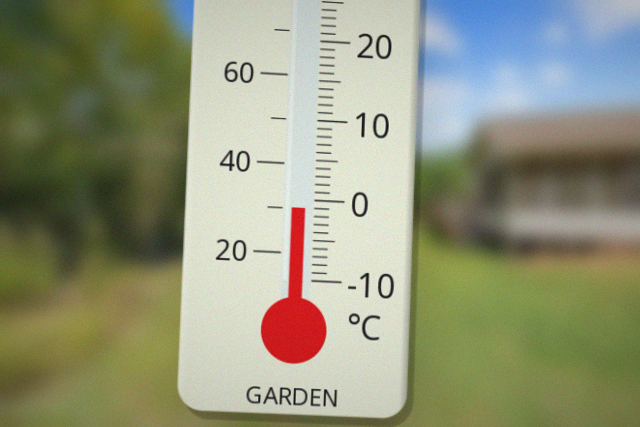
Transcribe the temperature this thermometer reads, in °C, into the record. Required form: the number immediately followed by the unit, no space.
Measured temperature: -1°C
